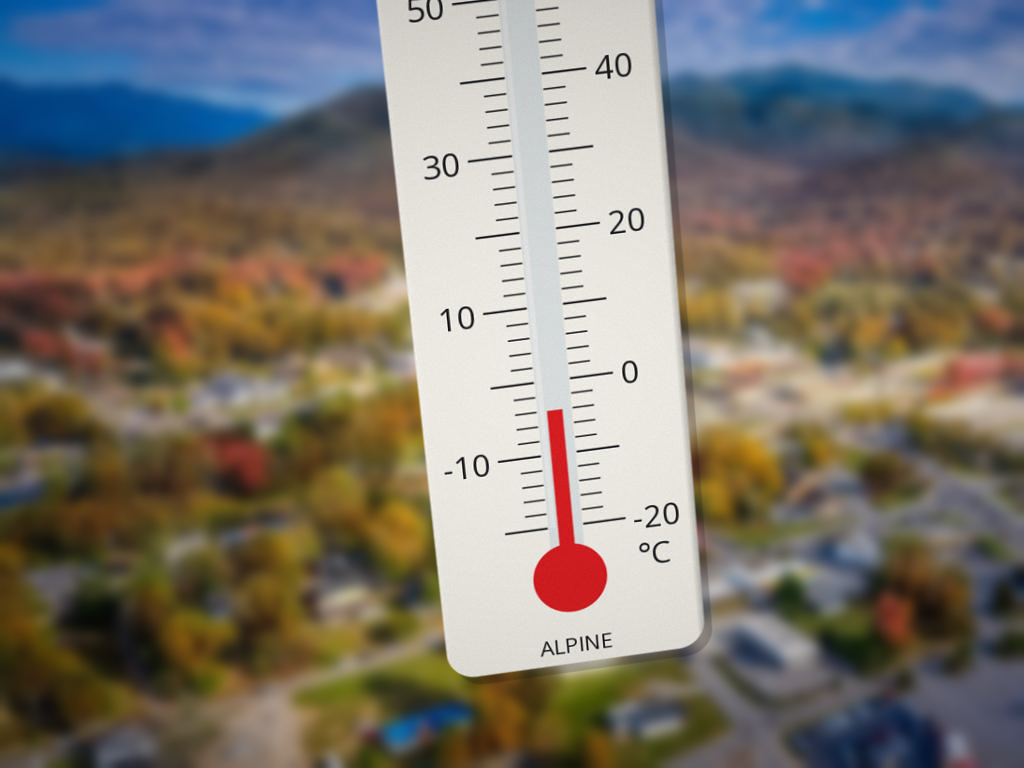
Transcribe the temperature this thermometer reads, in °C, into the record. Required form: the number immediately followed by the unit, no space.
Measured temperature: -4°C
